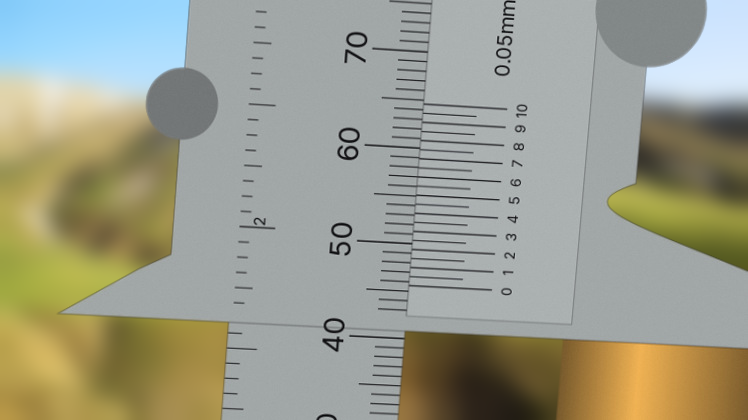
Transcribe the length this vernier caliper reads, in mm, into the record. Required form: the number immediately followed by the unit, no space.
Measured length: 45.6mm
